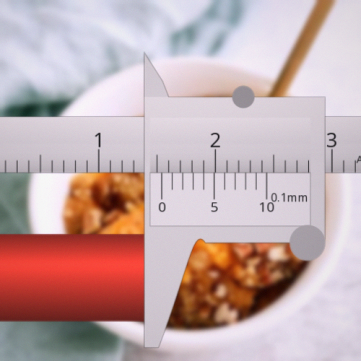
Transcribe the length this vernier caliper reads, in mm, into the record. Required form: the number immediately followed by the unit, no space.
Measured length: 15.4mm
